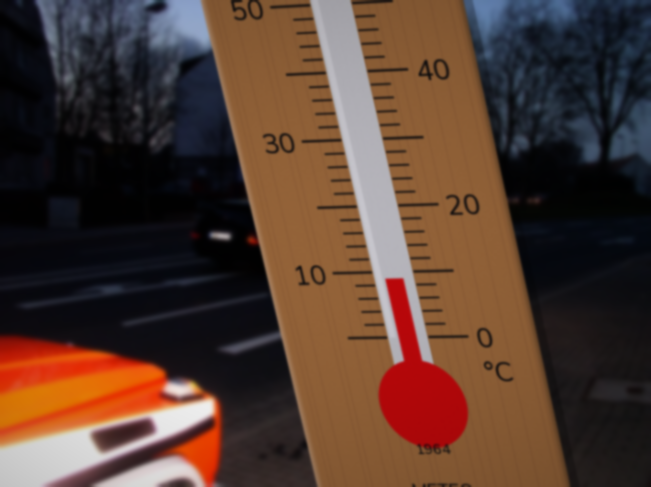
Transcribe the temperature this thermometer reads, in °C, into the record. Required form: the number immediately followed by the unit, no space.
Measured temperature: 9°C
